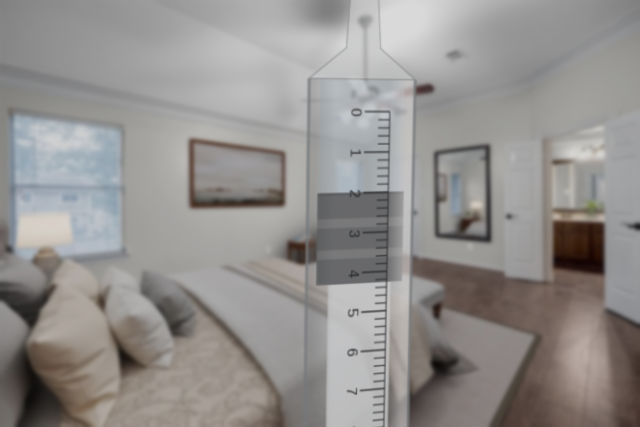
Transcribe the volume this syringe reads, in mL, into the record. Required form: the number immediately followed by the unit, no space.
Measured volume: 2mL
